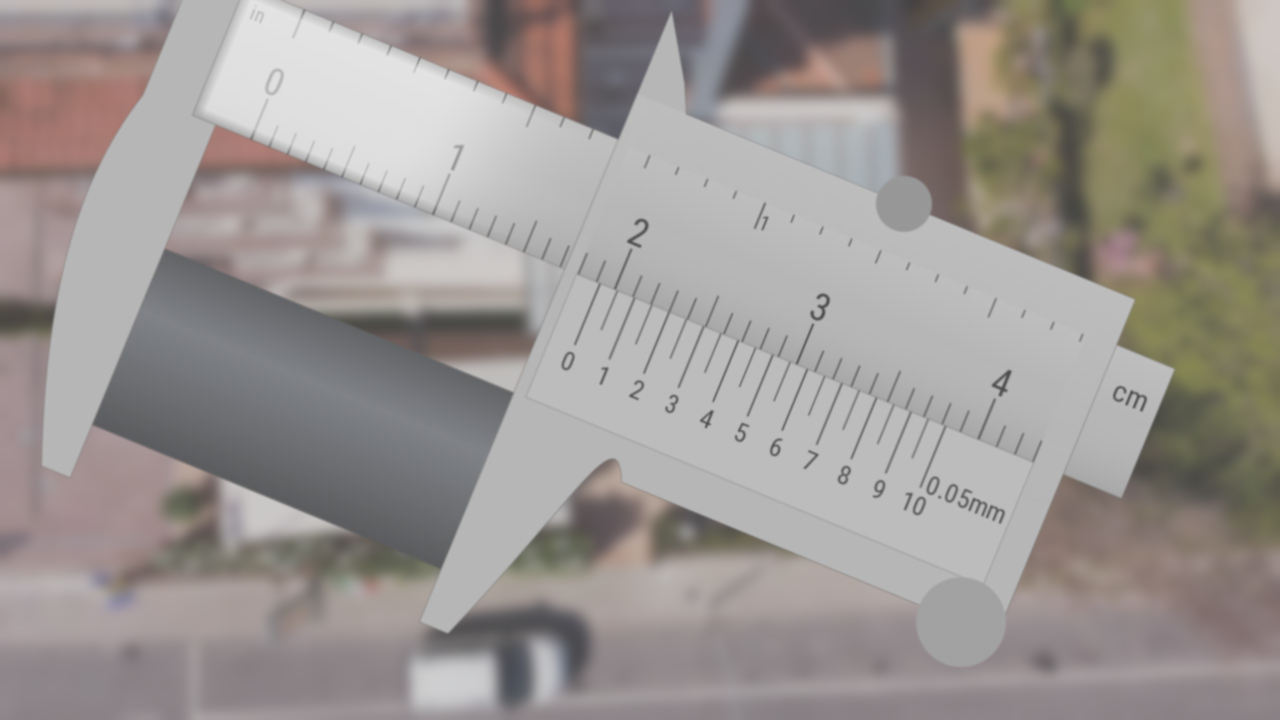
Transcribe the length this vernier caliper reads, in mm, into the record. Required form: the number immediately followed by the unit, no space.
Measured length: 19.2mm
